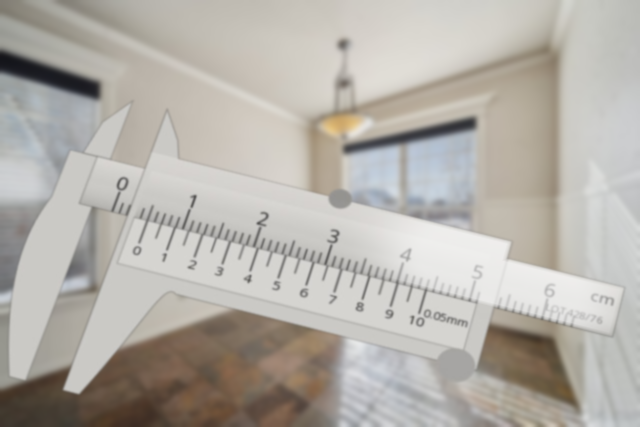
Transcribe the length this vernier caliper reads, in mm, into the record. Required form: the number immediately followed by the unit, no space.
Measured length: 5.0mm
